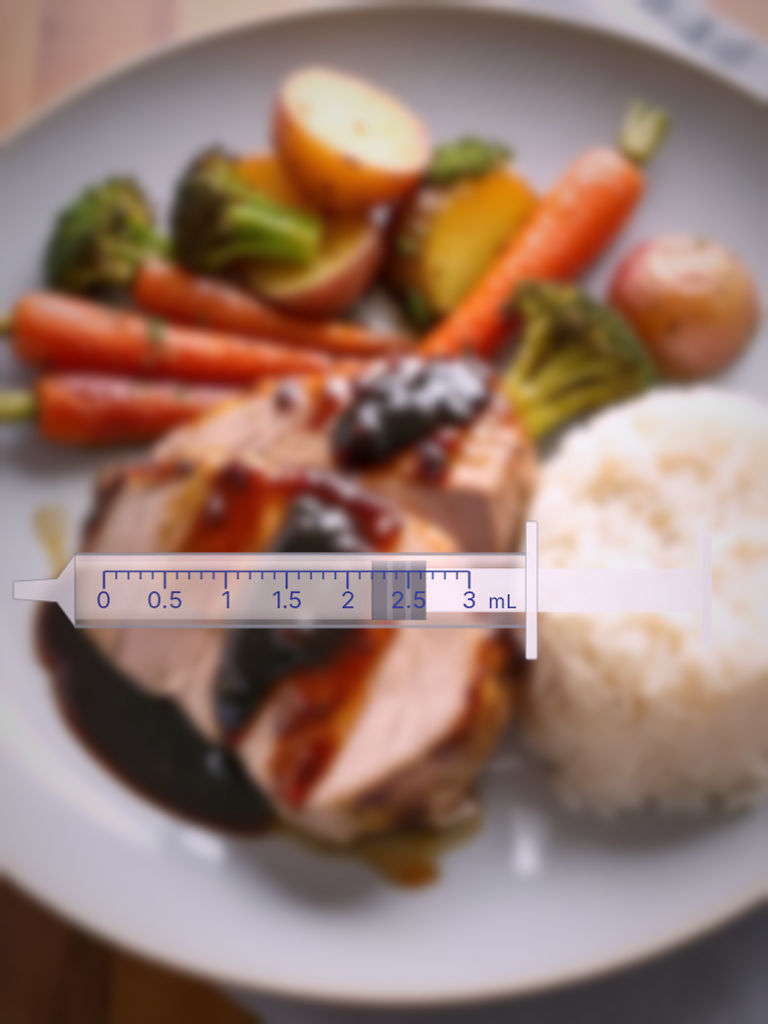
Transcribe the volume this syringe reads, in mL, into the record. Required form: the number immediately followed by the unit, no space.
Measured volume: 2.2mL
